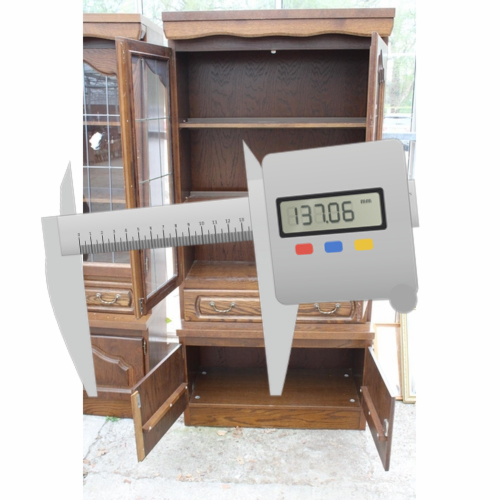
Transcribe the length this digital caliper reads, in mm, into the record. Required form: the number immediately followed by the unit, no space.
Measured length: 137.06mm
